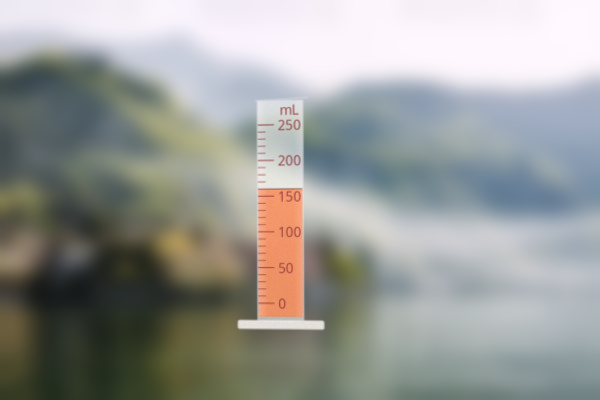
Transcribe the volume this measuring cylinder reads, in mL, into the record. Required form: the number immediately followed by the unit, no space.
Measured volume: 160mL
